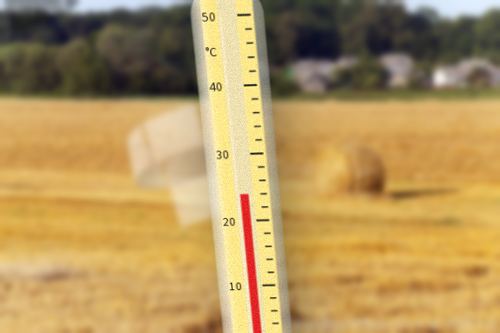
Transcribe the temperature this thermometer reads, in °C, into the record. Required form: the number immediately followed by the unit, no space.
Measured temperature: 24°C
